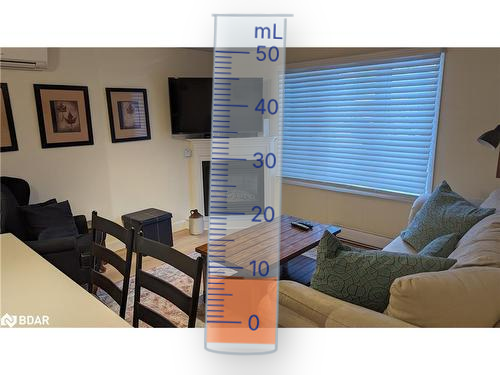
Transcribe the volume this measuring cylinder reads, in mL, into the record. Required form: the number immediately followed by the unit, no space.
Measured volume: 8mL
